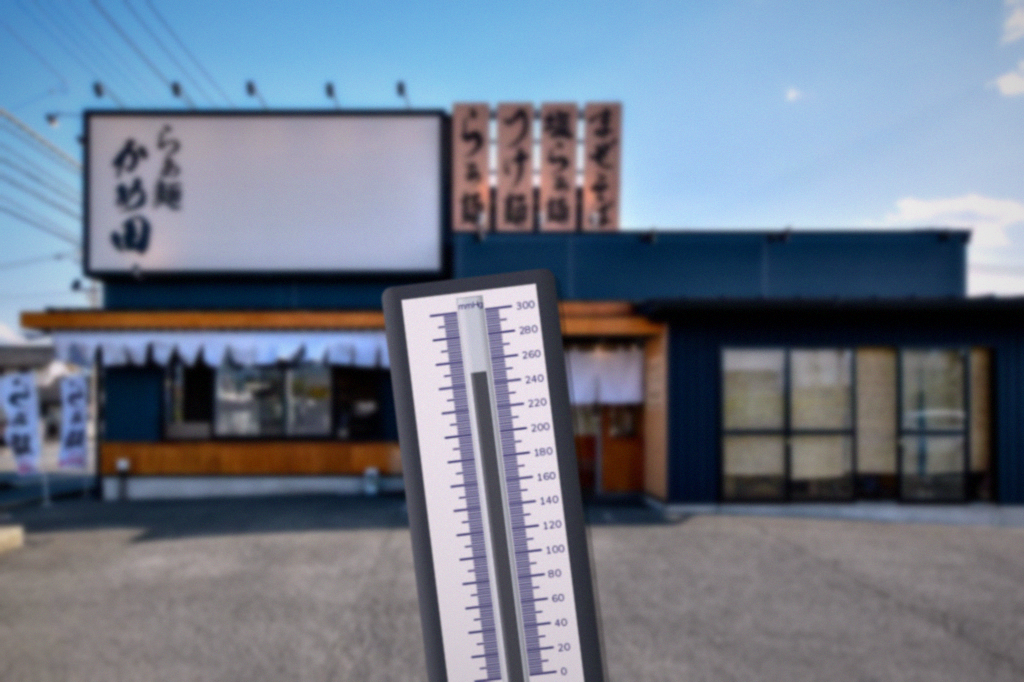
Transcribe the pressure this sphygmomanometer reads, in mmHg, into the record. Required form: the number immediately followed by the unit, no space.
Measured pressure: 250mmHg
